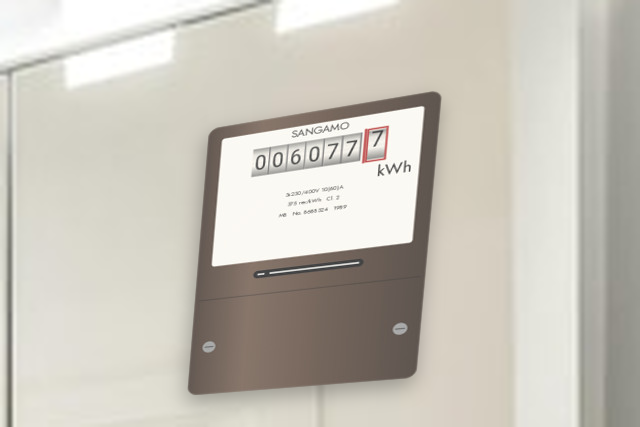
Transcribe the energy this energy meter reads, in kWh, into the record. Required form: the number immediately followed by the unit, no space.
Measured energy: 6077.7kWh
